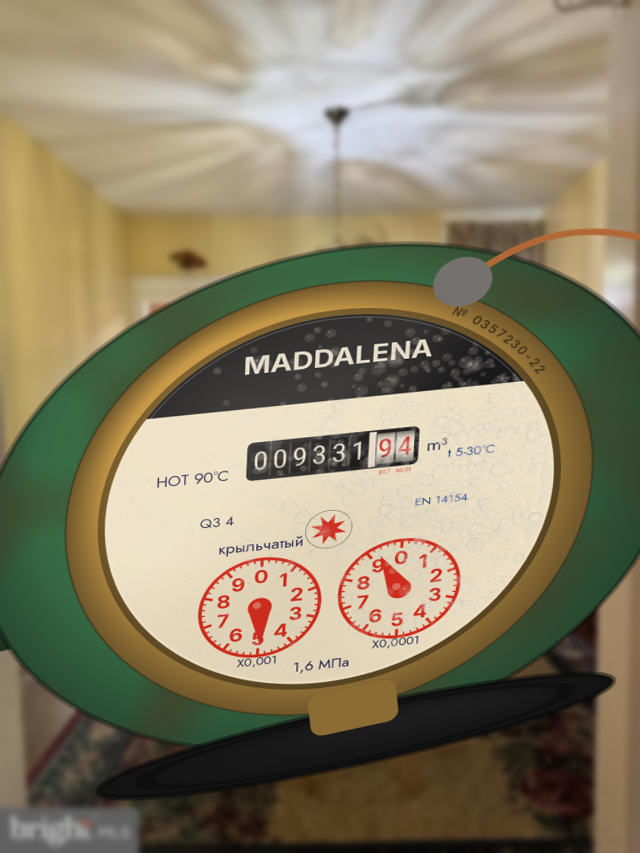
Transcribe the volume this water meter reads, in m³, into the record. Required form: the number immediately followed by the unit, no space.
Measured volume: 9331.9449m³
